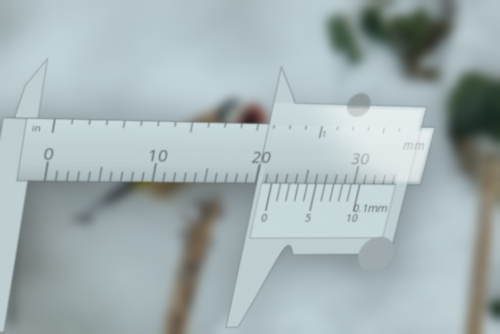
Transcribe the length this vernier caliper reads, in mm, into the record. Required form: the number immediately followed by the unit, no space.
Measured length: 21.6mm
